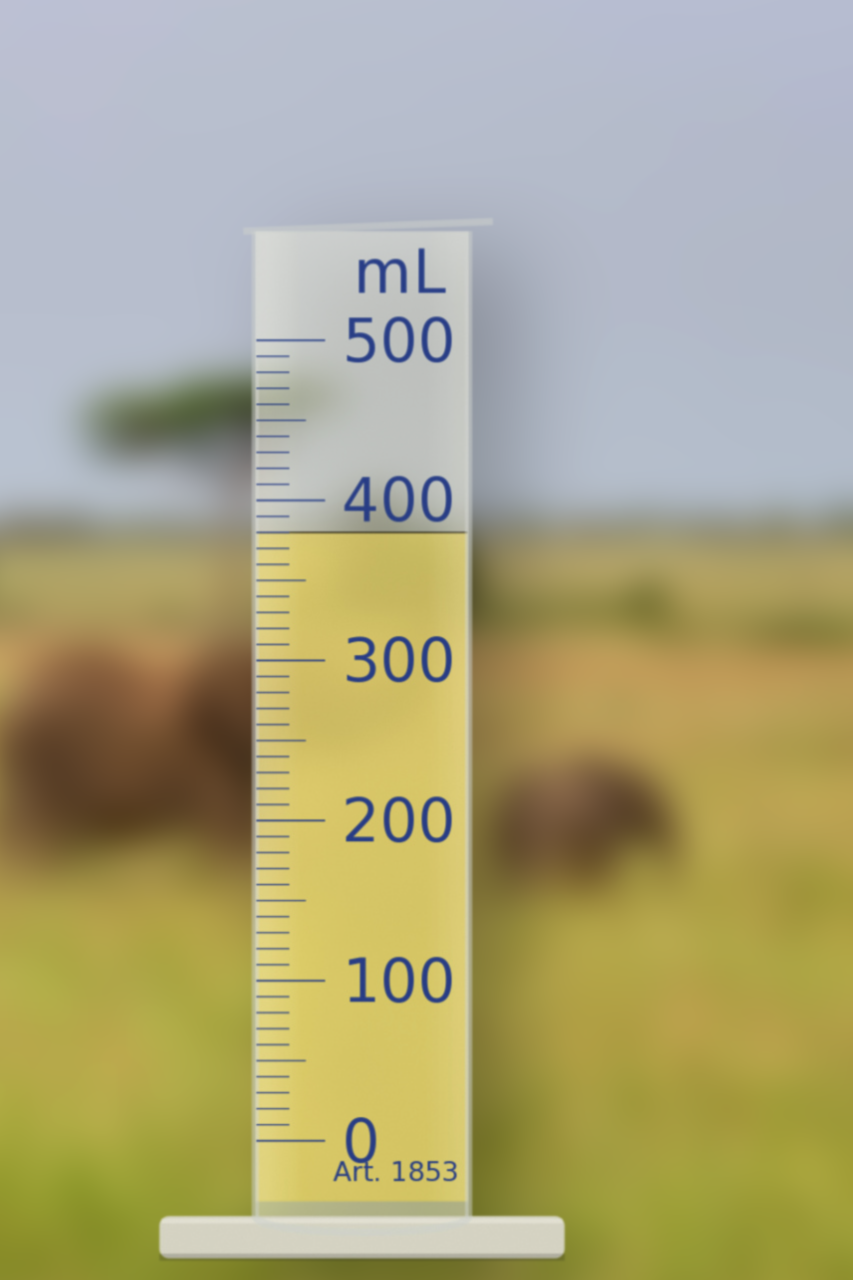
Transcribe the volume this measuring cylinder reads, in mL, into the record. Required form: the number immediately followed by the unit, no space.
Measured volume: 380mL
